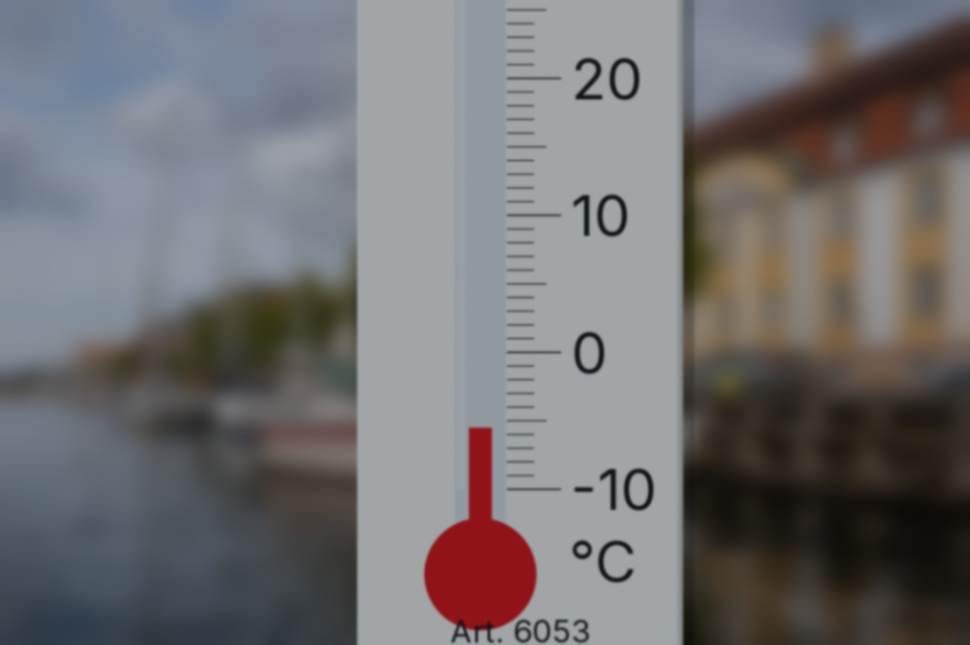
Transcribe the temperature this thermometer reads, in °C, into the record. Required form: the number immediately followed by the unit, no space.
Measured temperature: -5.5°C
